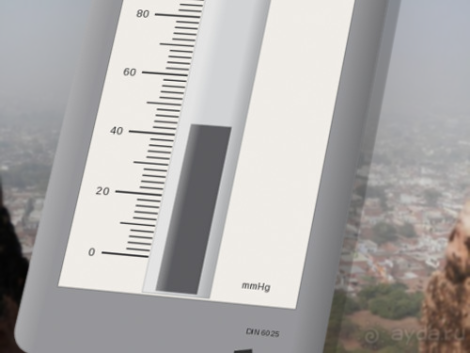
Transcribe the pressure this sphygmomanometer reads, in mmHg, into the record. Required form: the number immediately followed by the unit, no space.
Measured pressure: 44mmHg
